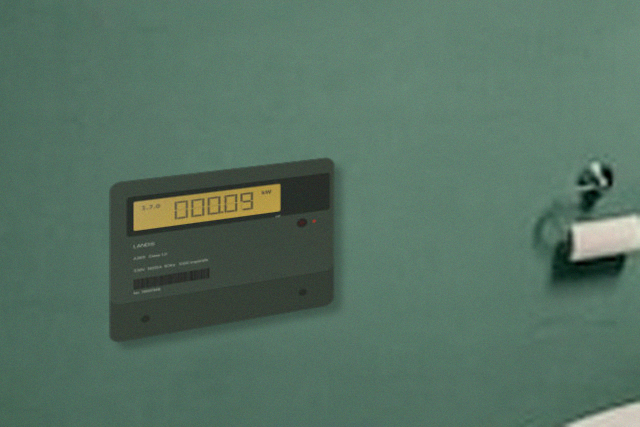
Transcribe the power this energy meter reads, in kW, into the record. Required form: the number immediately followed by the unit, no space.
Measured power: 0.09kW
